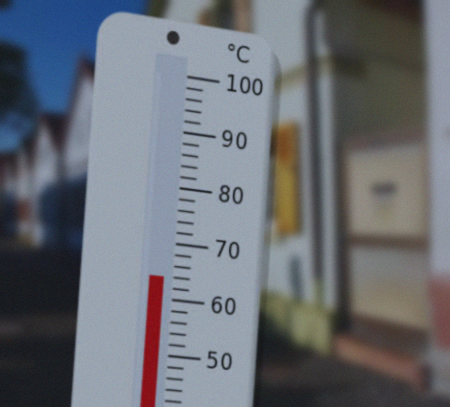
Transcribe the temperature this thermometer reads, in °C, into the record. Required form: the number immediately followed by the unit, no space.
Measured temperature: 64°C
